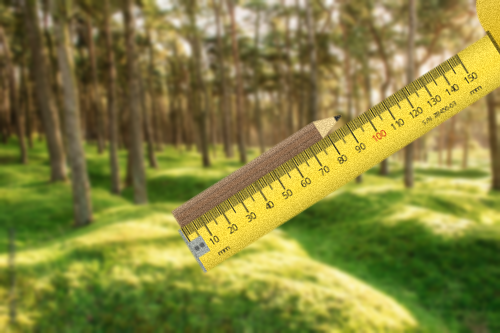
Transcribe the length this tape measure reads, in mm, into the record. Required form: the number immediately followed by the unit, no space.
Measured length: 90mm
